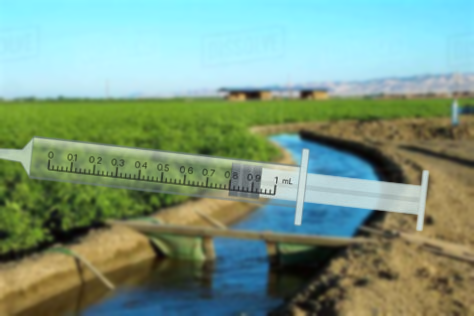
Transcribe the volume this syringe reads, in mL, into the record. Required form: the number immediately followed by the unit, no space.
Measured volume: 0.8mL
